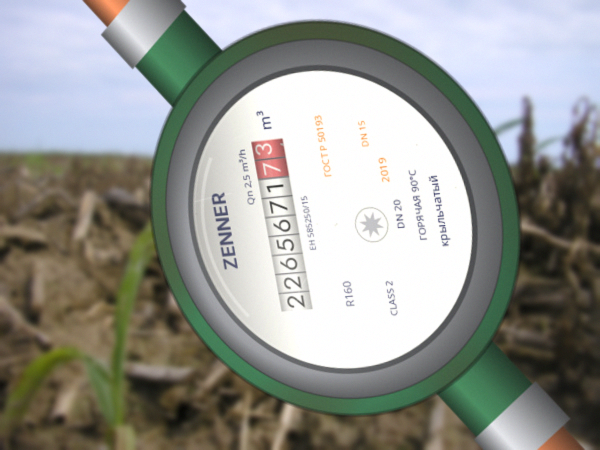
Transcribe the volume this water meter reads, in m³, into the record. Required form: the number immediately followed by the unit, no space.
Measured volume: 2265671.73m³
